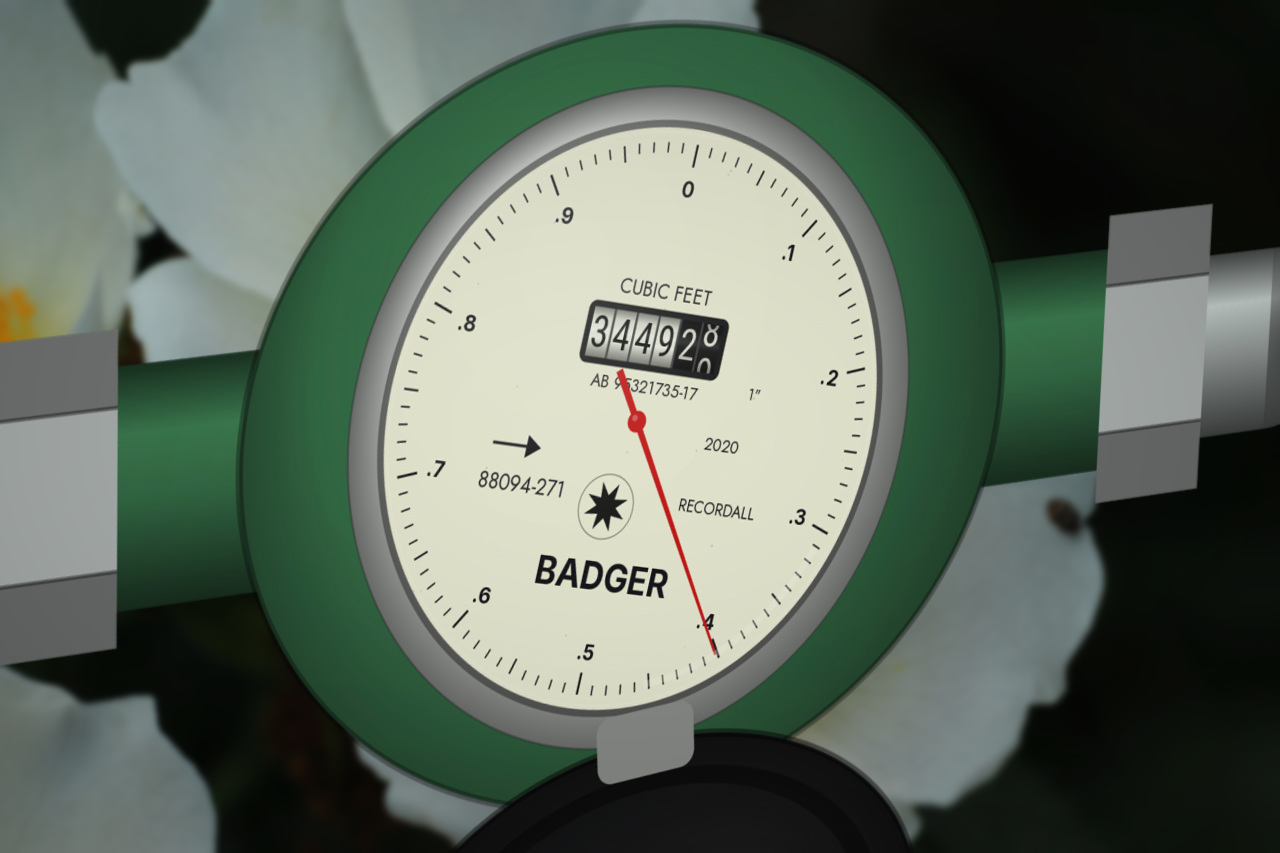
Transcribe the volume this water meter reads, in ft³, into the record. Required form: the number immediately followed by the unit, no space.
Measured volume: 344928.40ft³
